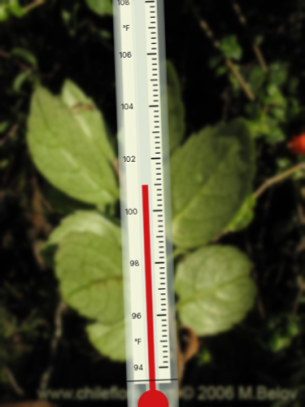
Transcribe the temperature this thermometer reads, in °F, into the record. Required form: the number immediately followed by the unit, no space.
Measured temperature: 101°F
